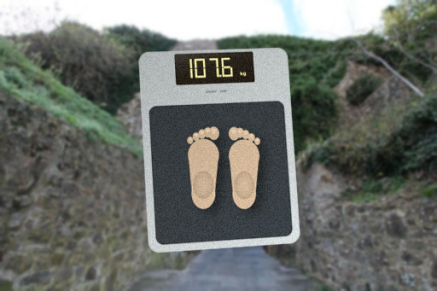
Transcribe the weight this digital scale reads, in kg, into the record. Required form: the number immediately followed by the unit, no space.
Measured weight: 107.6kg
